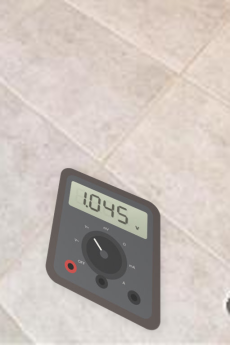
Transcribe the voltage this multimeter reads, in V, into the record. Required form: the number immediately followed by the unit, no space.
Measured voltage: 1.045V
